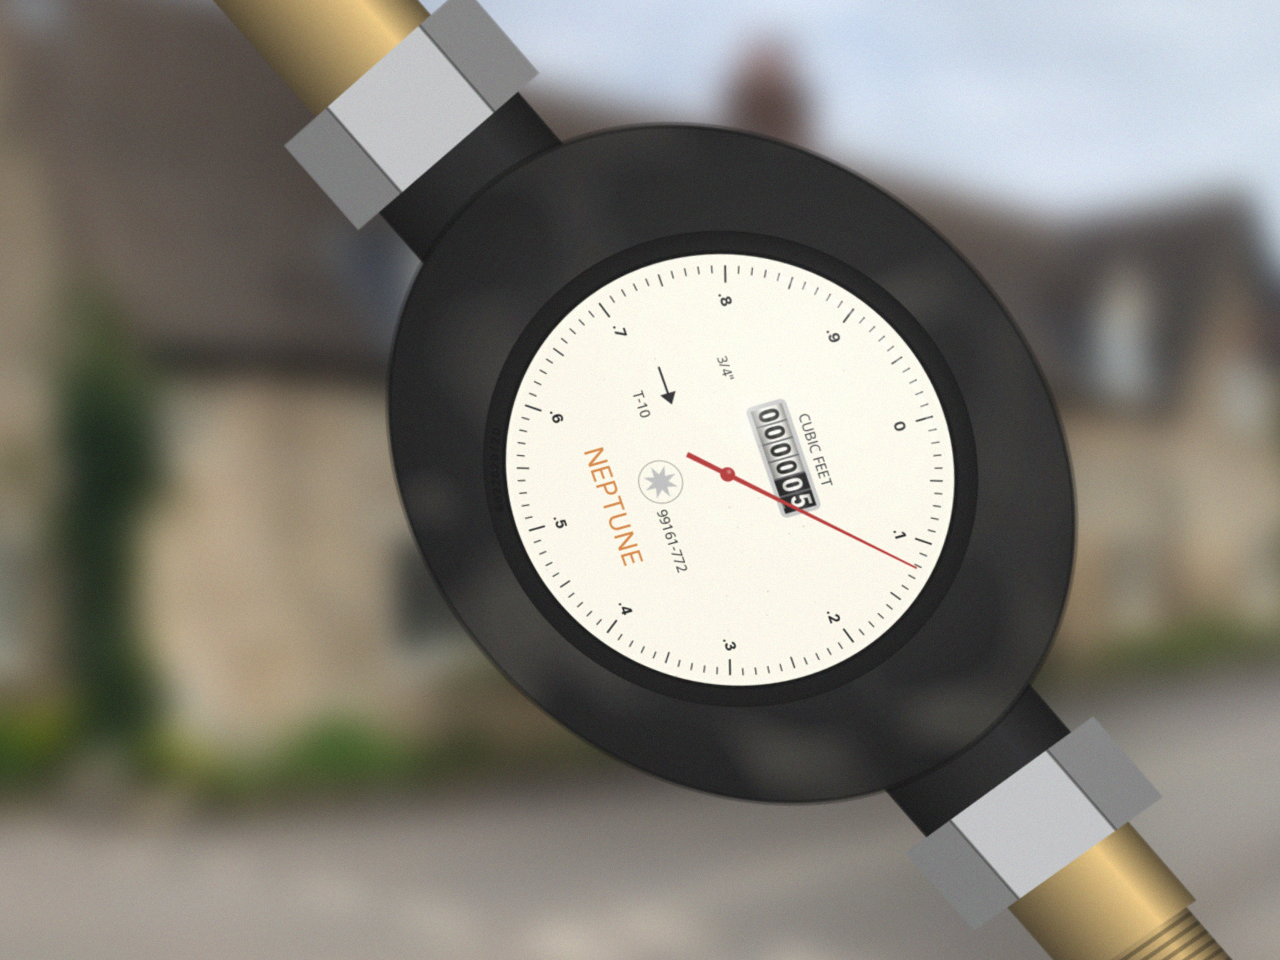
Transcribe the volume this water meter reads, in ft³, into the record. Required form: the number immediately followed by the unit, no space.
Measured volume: 5.12ft³
